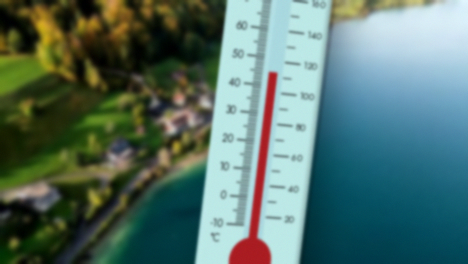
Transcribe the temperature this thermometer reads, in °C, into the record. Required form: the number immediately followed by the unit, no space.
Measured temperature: 45°C
